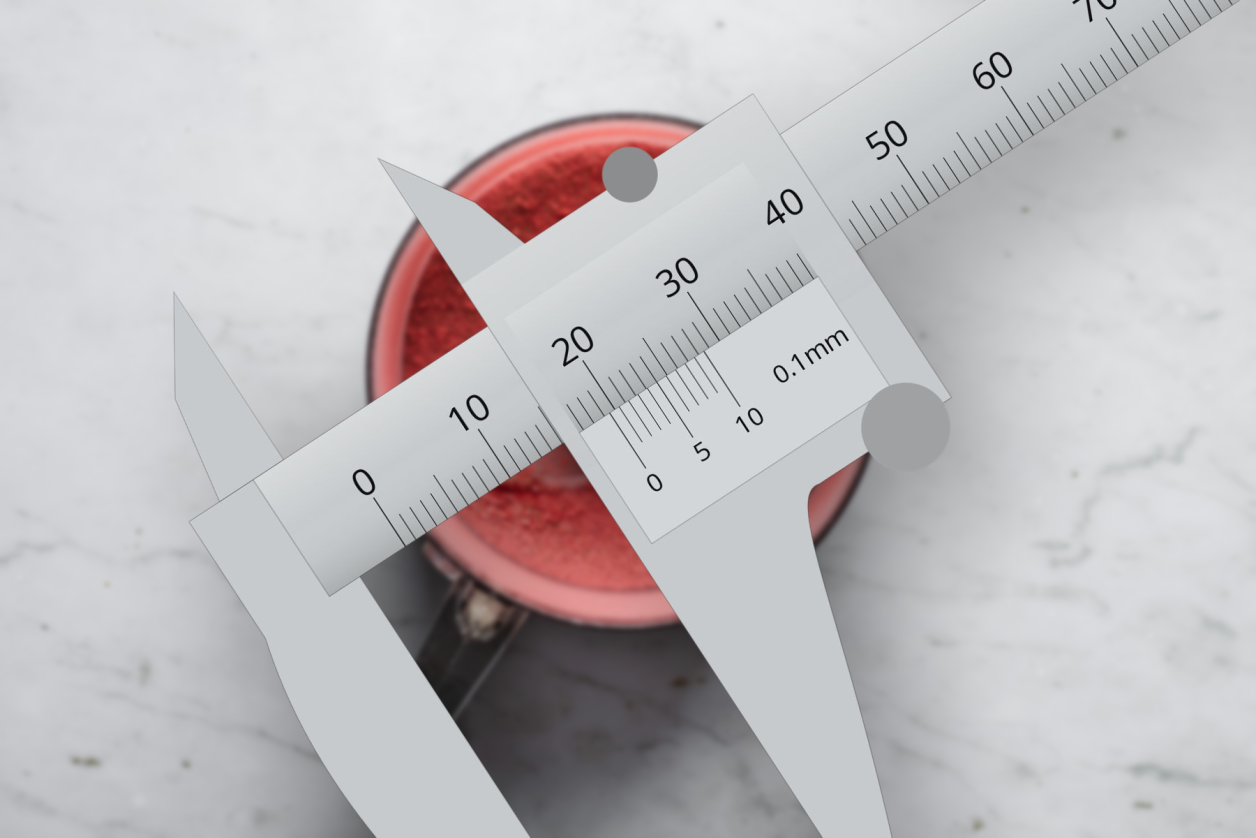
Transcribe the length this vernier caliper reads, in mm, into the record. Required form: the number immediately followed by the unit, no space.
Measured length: 19.5mm
